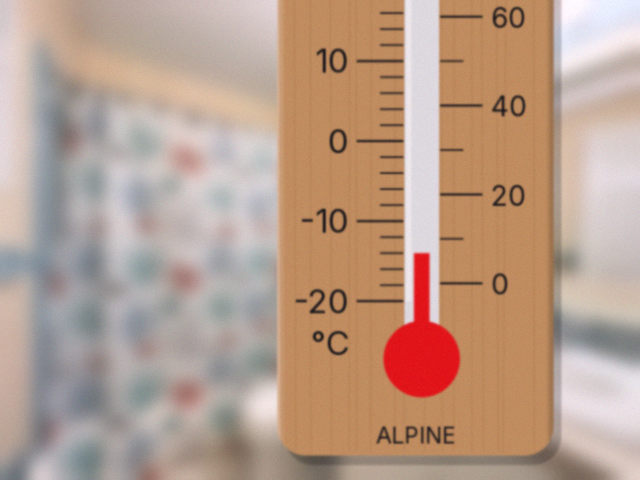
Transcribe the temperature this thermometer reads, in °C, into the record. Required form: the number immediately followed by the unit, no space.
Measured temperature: -14°C
